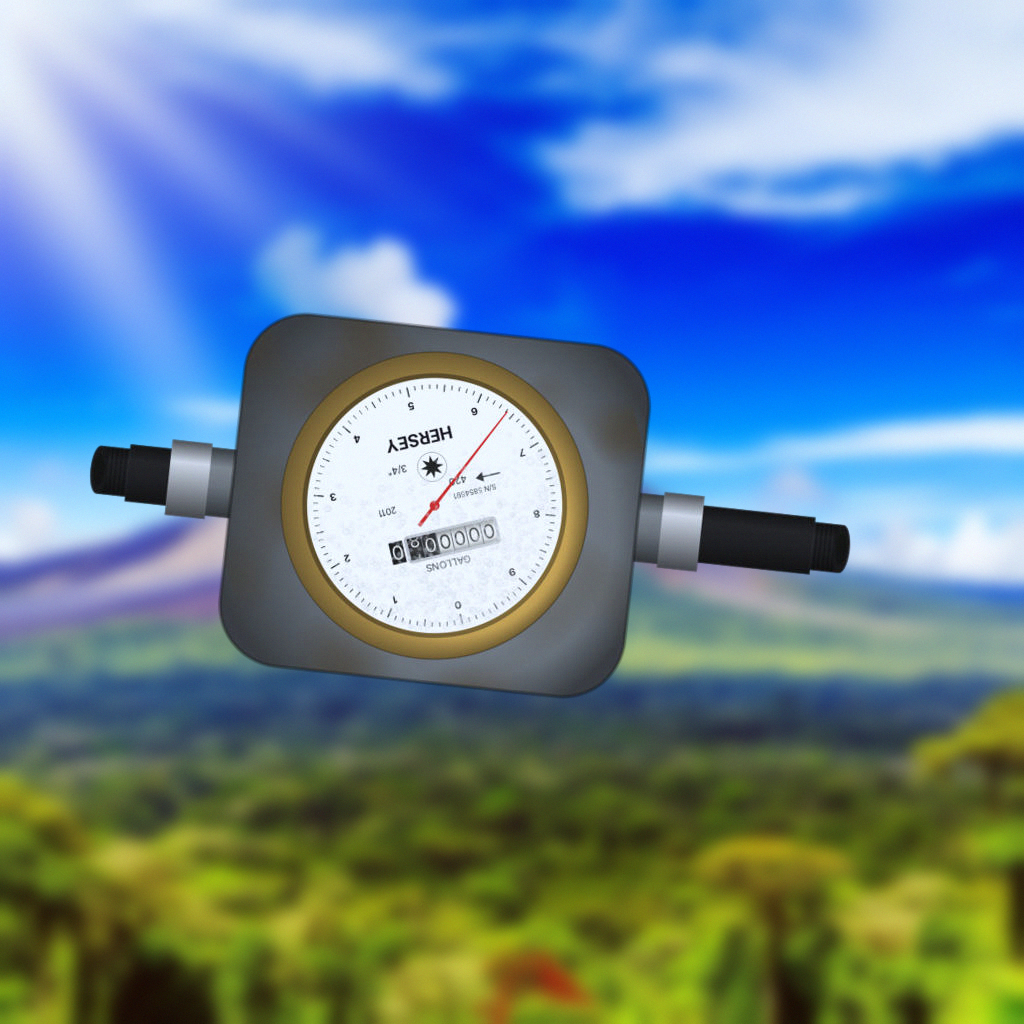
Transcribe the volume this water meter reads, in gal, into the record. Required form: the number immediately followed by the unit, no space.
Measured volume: 76.4gal
